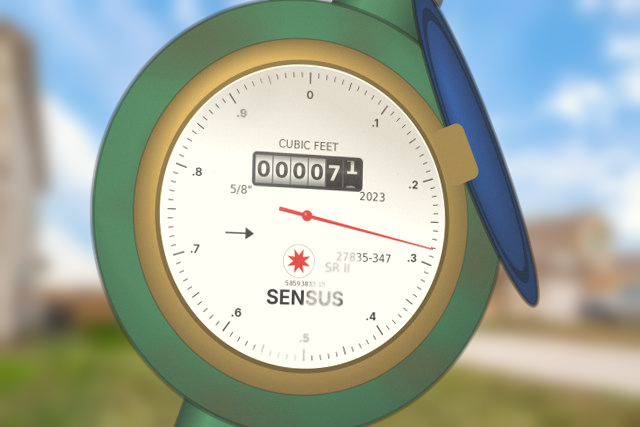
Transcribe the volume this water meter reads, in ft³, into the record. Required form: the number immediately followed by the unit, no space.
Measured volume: 71.28ft³
